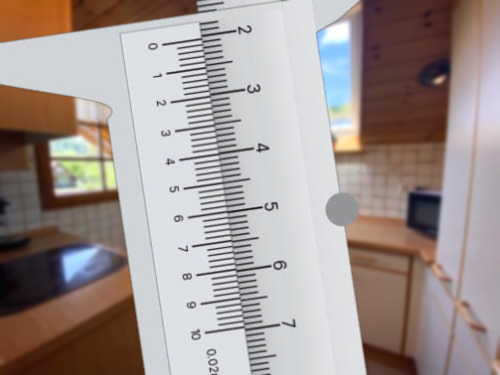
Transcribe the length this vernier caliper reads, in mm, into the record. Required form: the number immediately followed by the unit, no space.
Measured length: 20.5mm
